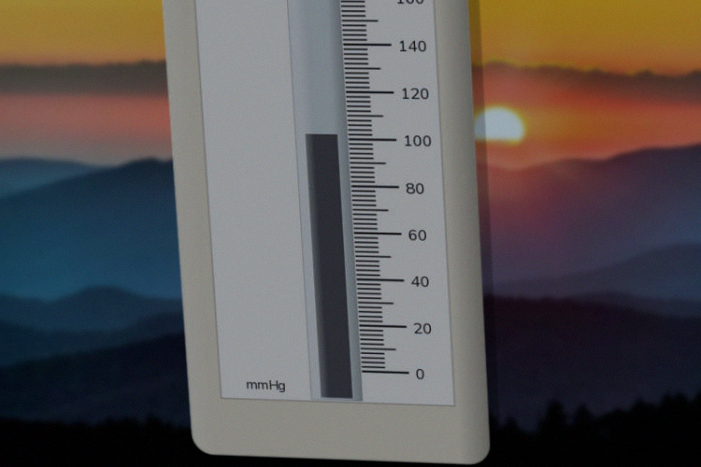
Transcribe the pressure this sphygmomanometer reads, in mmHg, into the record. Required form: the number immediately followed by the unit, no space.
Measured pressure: 102mmHg
